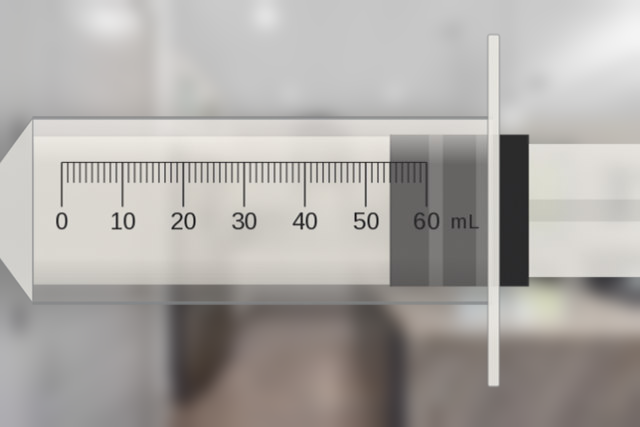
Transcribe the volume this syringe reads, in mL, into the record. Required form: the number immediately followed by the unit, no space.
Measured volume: 54mL
